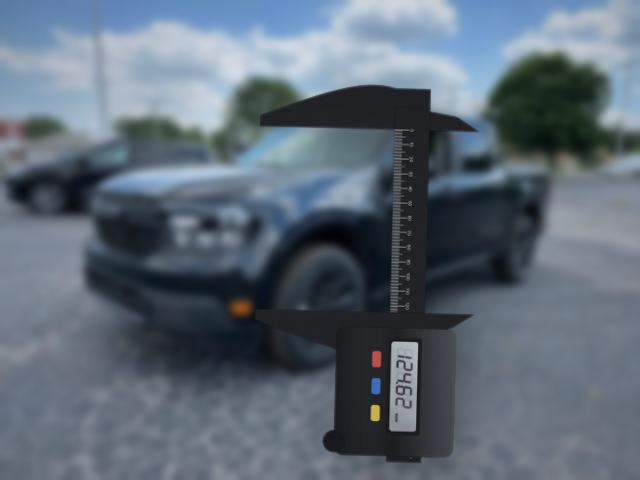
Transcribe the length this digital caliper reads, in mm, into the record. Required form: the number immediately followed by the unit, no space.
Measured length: 124.62mm
